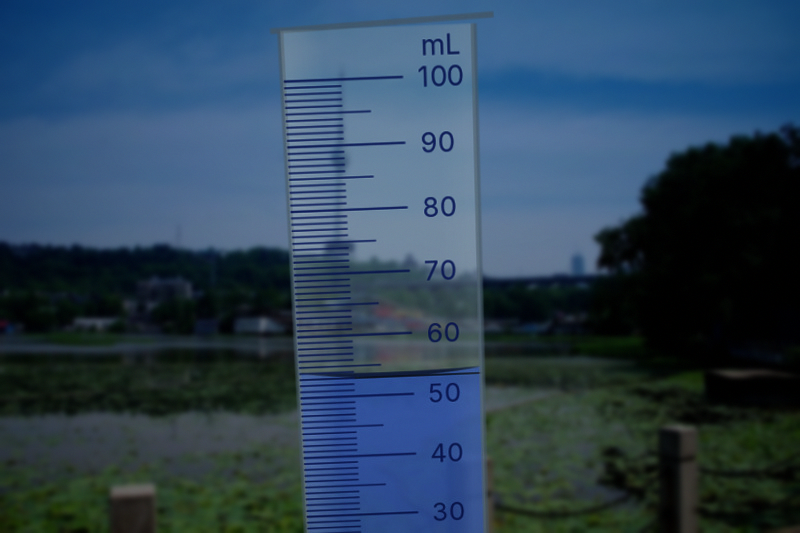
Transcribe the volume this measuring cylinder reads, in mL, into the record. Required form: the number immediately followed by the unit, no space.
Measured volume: 53mL
